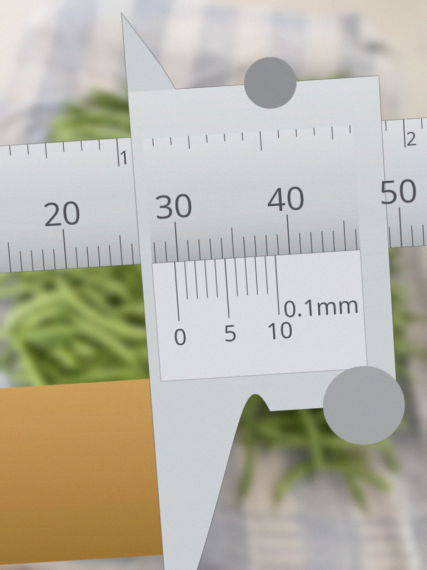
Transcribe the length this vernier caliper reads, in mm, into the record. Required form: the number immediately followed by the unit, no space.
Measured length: 29.7mm
